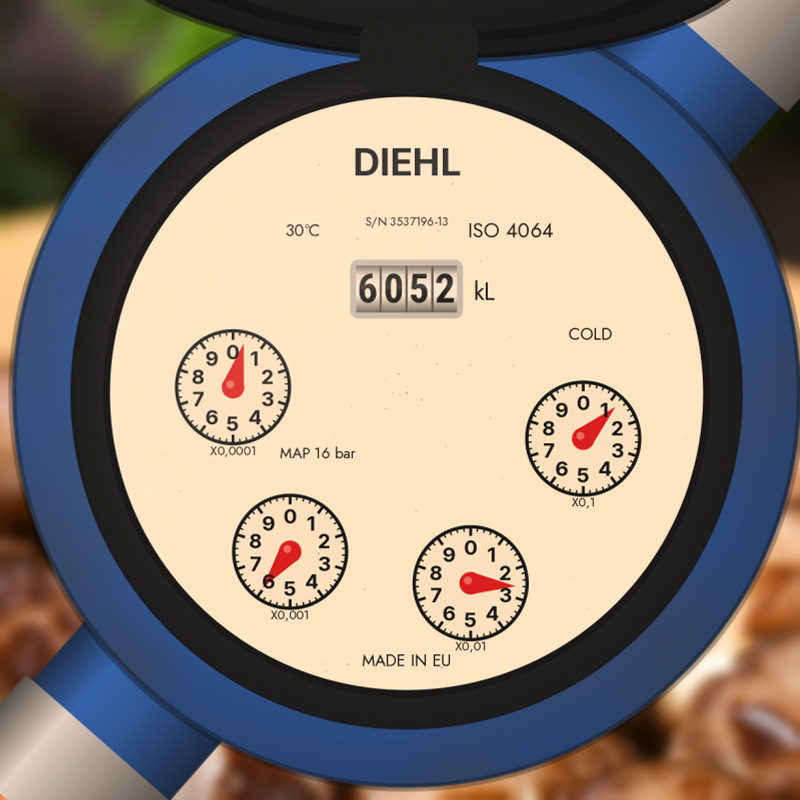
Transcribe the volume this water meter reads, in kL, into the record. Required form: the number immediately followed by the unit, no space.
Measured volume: 6052.1260kL
